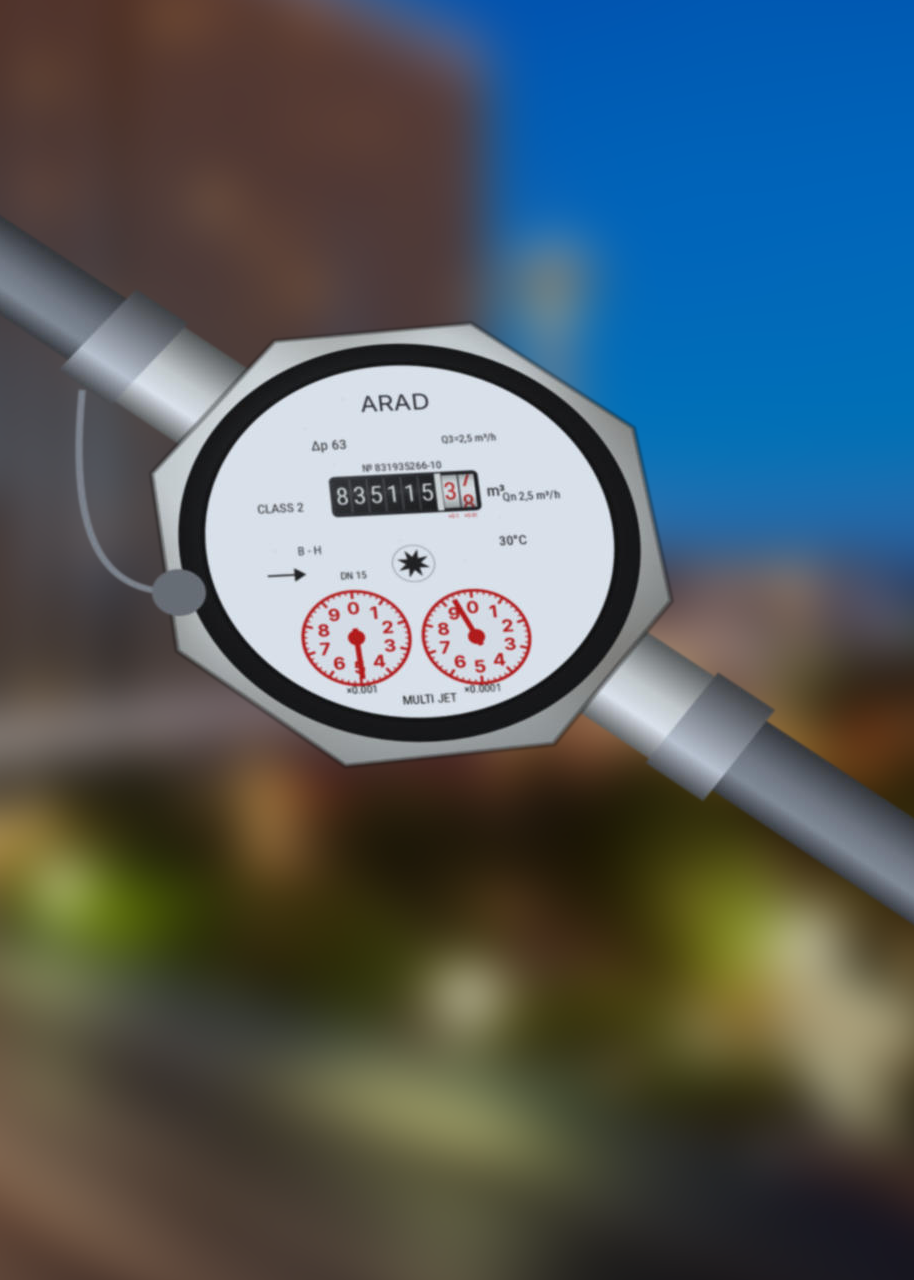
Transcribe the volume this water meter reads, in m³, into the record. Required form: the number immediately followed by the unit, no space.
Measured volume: 835115.3749m³
